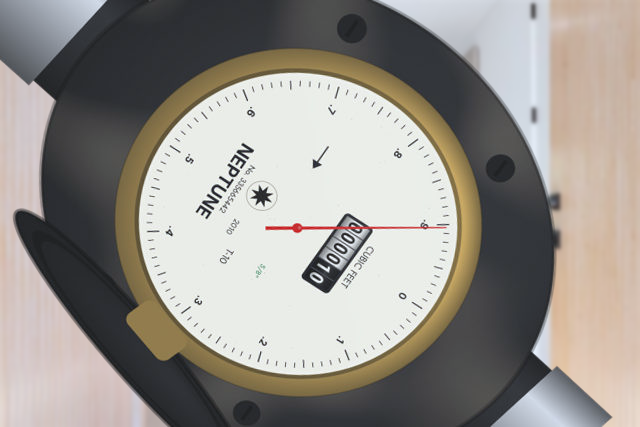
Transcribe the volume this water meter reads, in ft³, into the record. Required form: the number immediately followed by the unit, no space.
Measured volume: 9.90ft³
